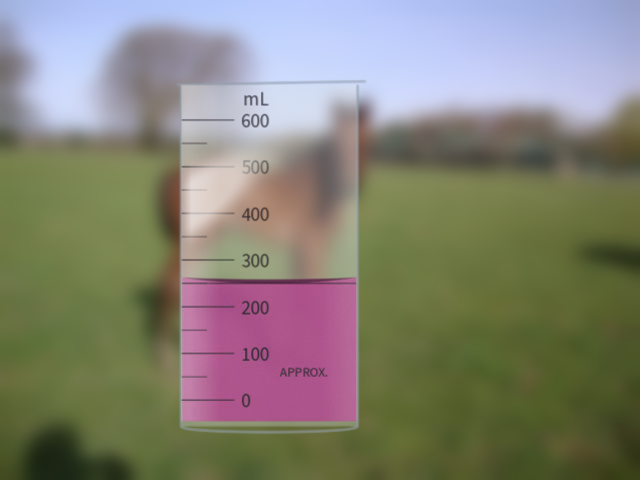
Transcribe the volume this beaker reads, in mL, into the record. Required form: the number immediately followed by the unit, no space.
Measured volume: 250mL
